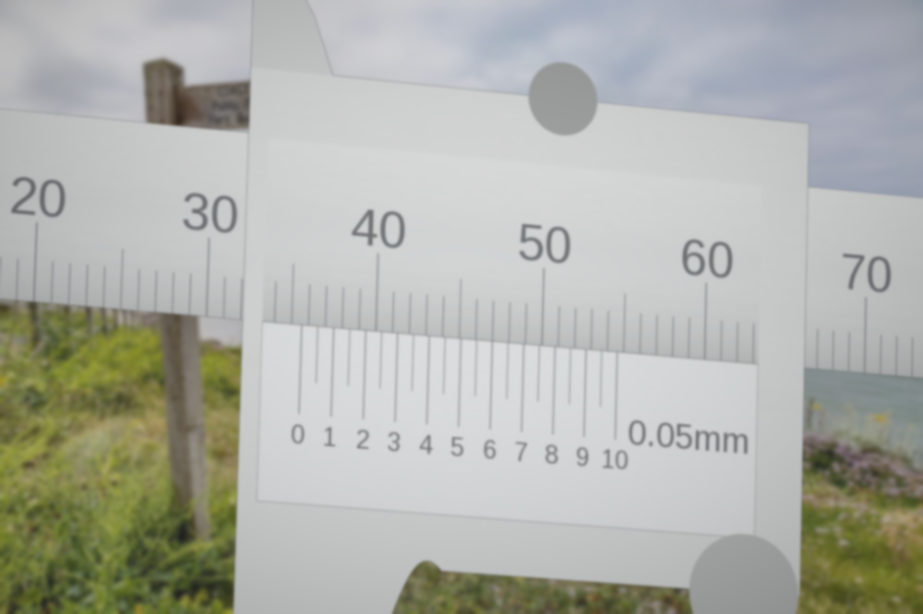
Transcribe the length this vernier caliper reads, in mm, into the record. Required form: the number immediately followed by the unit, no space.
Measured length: 35.6mm
